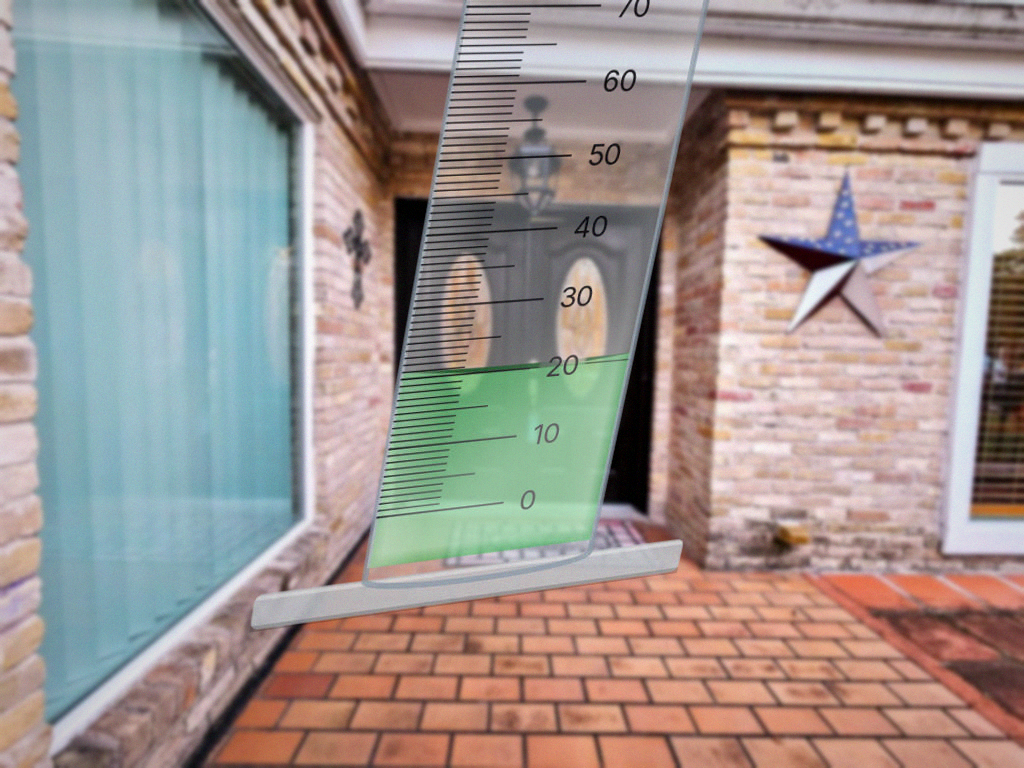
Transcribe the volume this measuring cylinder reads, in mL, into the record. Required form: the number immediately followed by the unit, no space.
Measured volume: 20mL
